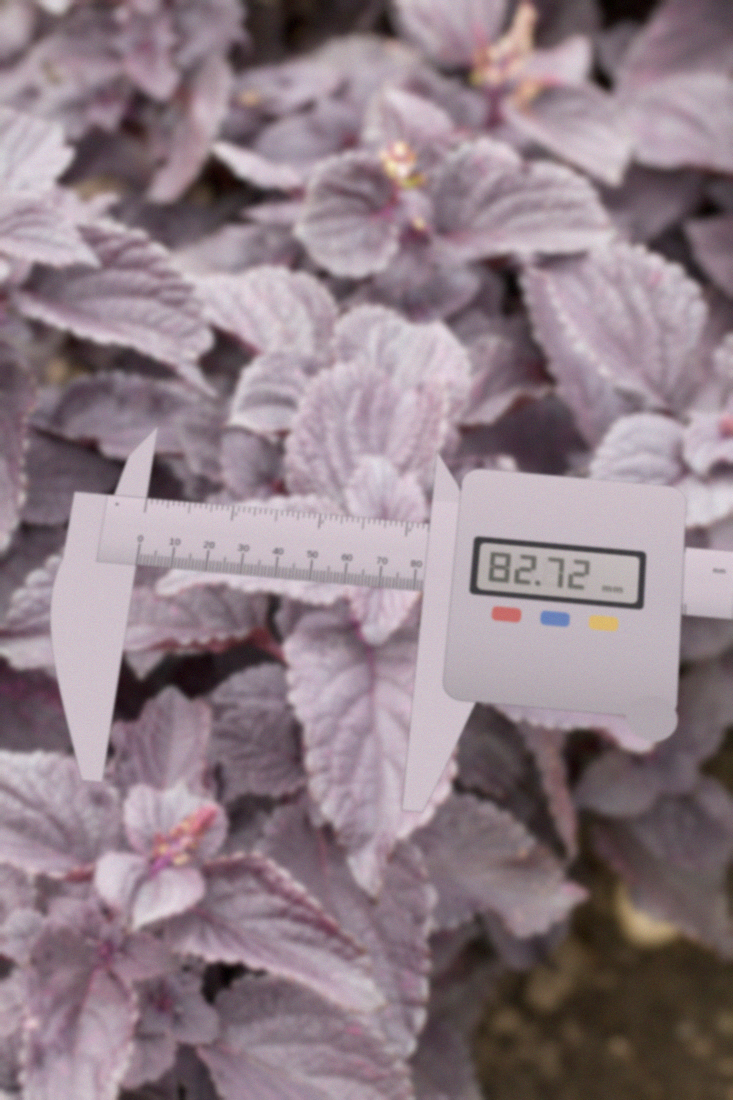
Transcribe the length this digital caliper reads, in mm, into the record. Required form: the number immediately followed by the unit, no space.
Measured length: 82.72mm
